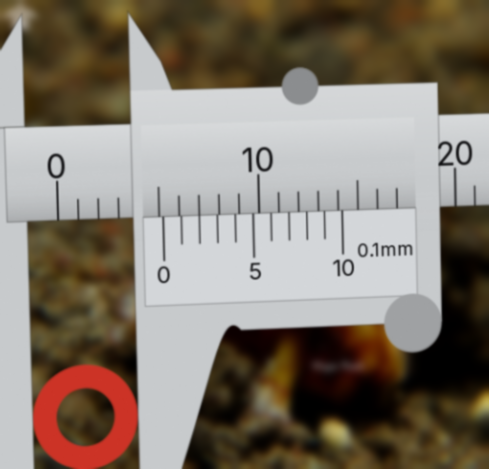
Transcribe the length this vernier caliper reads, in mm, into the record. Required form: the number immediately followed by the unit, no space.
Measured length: 5.2mm
